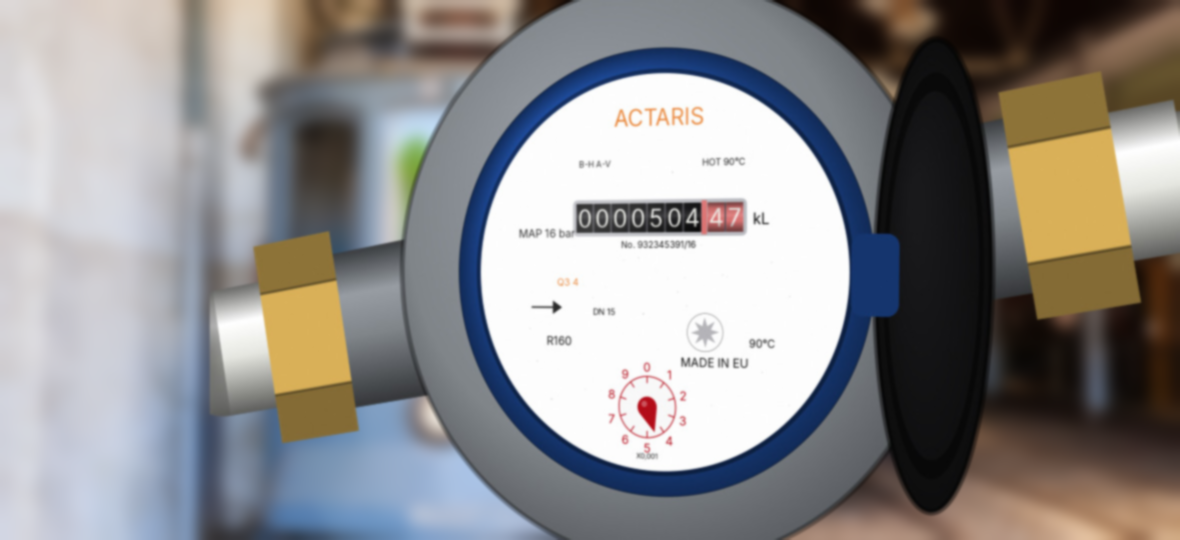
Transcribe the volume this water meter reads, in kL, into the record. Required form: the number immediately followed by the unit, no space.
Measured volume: 504.474kL
